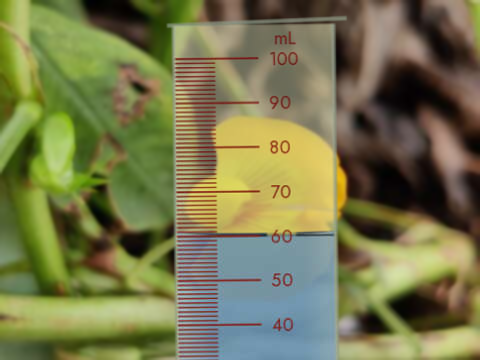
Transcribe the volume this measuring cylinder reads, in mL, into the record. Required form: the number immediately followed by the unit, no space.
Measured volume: 60mL
